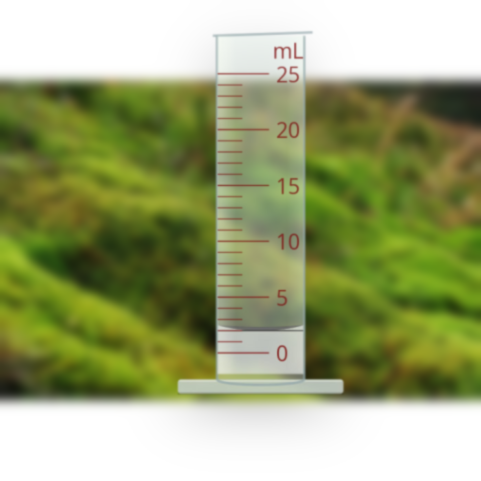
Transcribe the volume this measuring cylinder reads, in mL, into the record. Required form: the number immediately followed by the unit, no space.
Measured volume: 2mL
